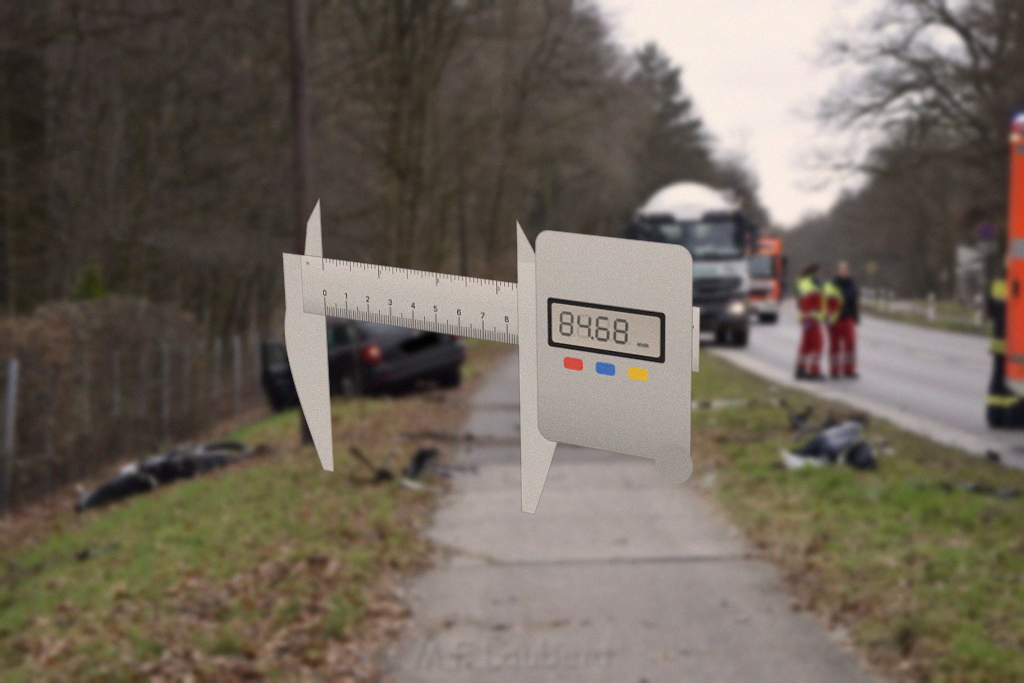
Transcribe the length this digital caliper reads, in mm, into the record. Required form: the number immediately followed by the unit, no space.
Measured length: 84.68mm
